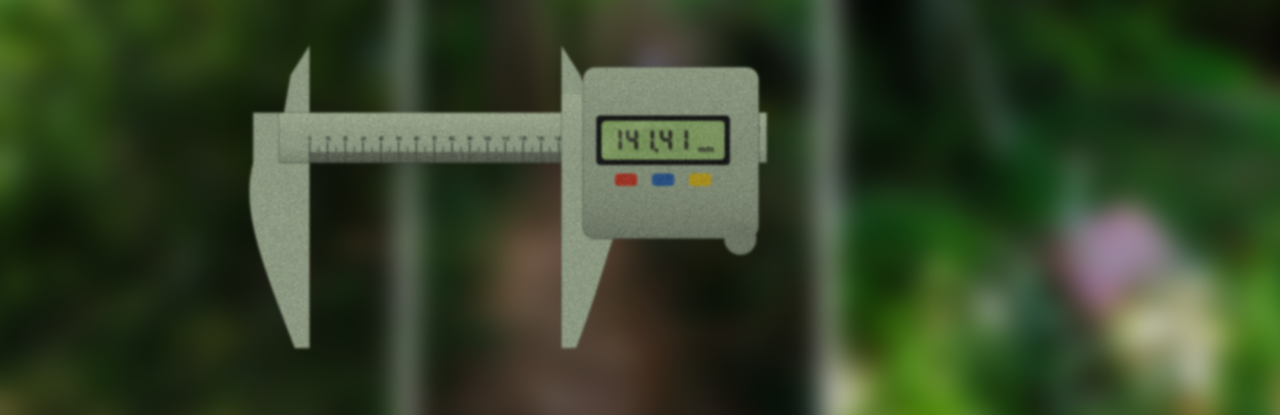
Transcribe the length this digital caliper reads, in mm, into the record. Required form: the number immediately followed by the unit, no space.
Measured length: 141.41mm
